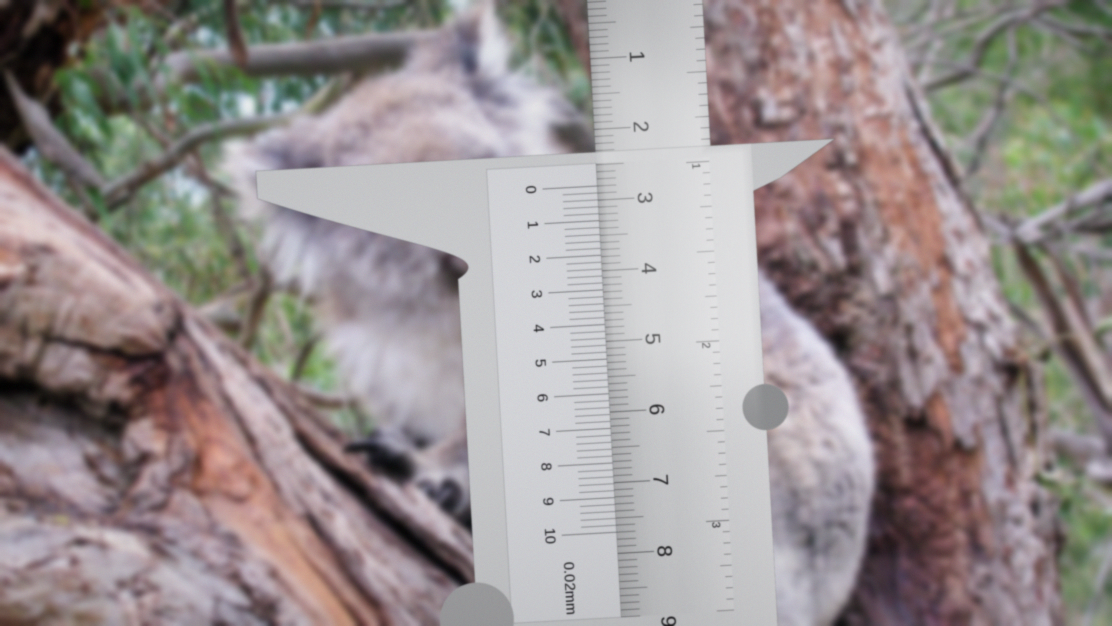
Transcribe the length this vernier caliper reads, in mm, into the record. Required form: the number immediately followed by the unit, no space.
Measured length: 28.0mm
